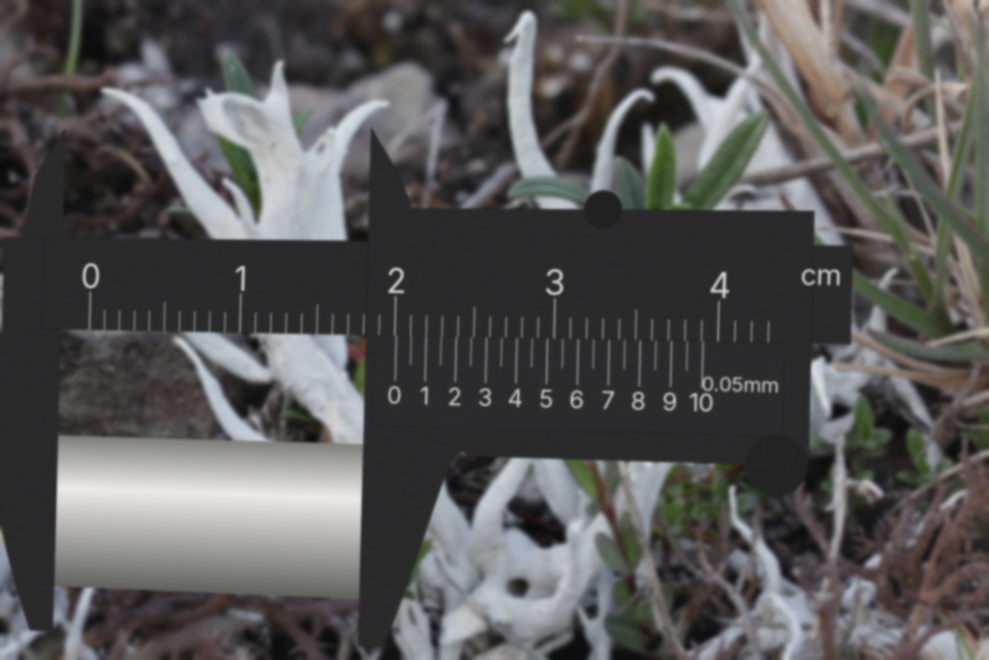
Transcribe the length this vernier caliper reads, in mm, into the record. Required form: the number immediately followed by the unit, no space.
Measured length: 20.1mm
